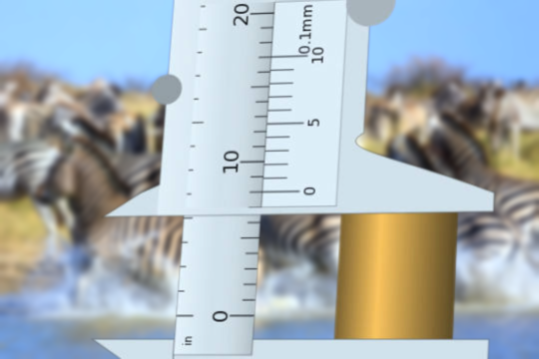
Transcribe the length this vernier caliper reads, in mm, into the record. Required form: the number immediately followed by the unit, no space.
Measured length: 8.0mm
